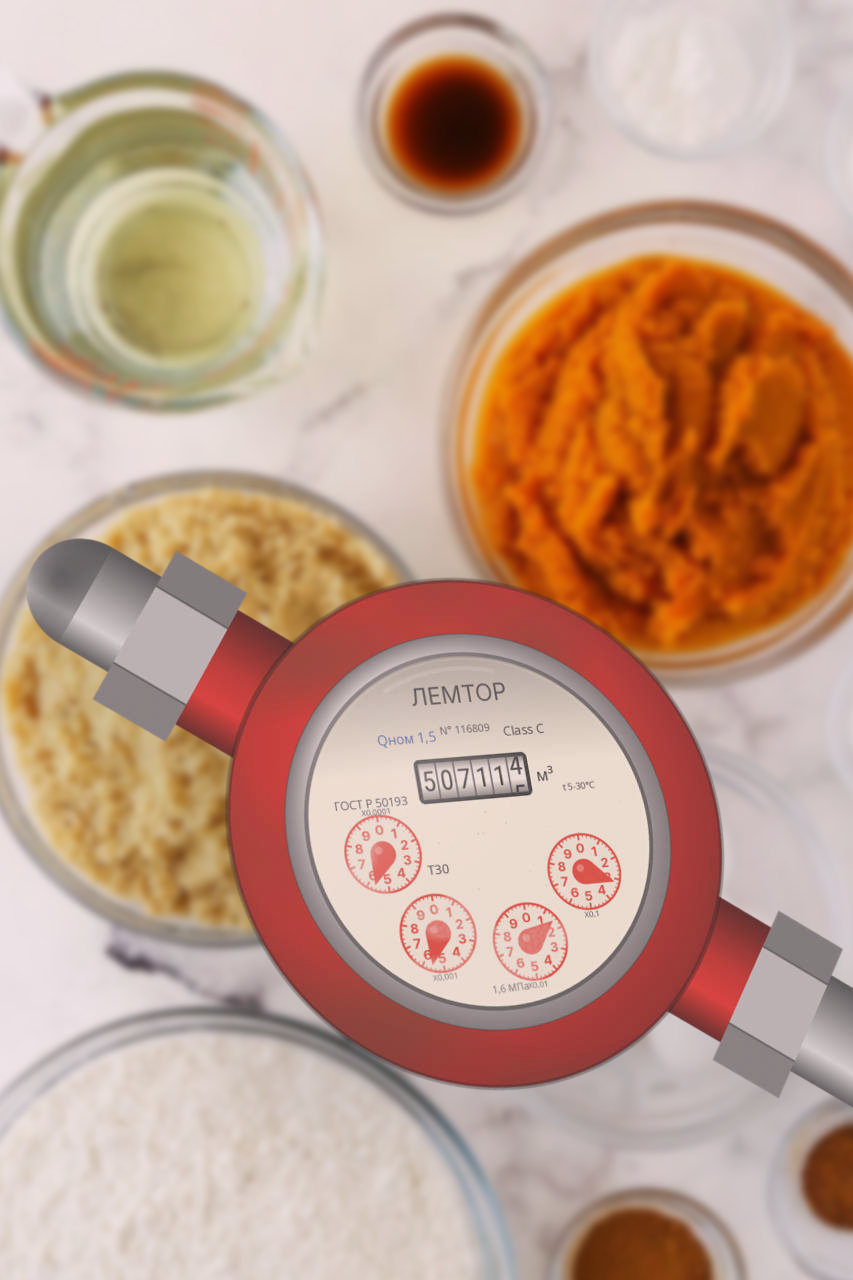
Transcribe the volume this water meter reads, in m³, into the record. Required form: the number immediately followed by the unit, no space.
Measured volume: 507114.3155m³
